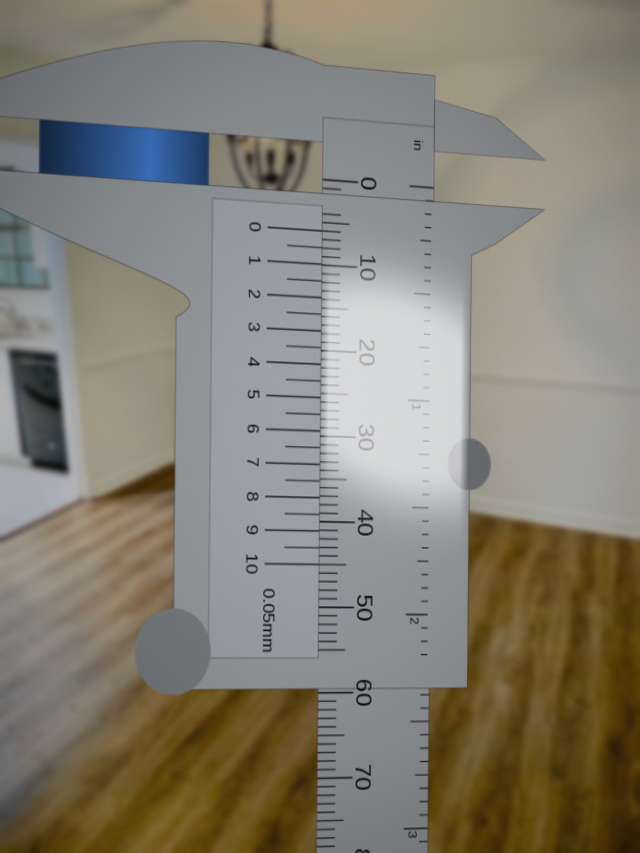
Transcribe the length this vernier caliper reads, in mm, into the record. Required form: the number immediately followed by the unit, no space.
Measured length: 6.0mm
